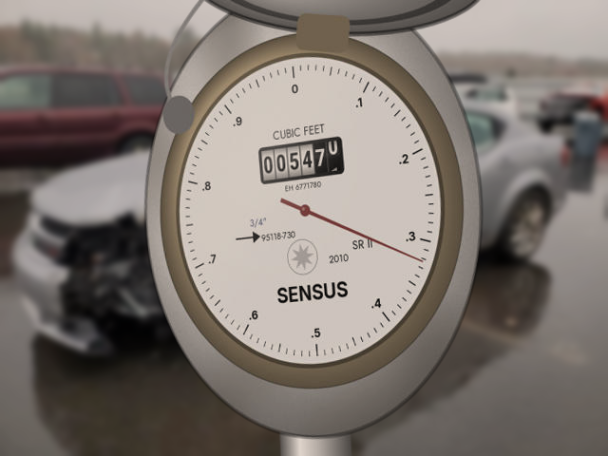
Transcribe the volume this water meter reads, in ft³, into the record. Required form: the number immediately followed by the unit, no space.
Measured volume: 5470.32ft³
